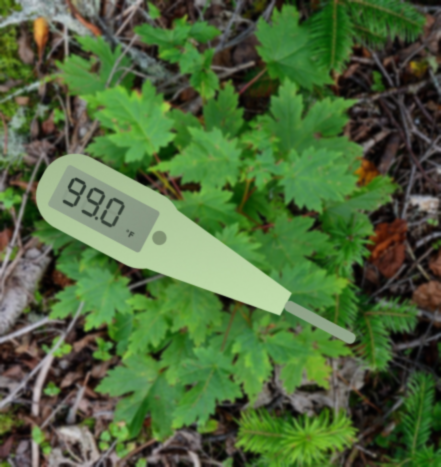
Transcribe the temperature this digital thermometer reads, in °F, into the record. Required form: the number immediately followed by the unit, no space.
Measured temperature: 99.0°F
